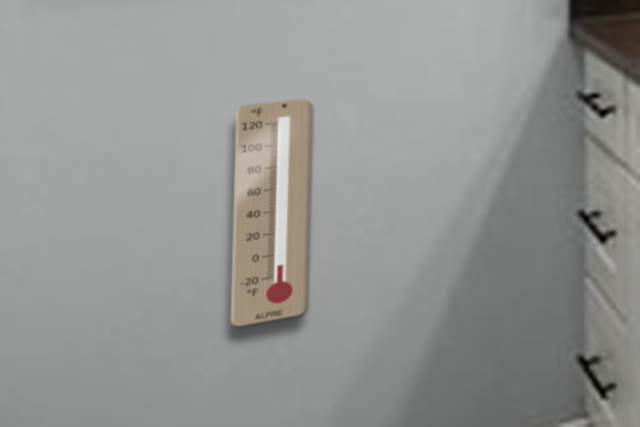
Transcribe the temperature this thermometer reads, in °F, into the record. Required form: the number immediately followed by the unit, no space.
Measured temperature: -10°F
